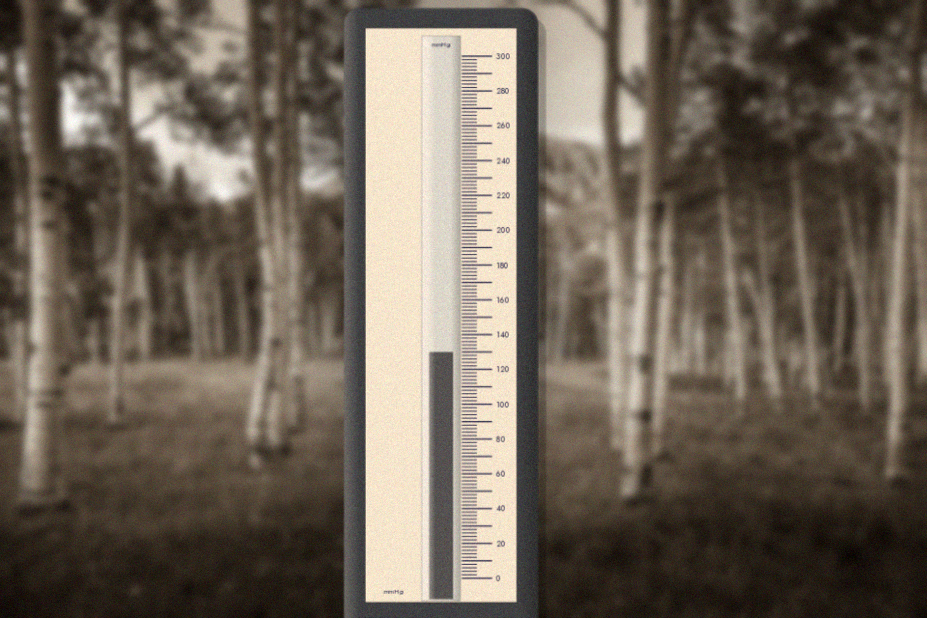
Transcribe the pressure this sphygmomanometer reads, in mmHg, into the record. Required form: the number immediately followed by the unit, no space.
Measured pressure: 130mmHg
